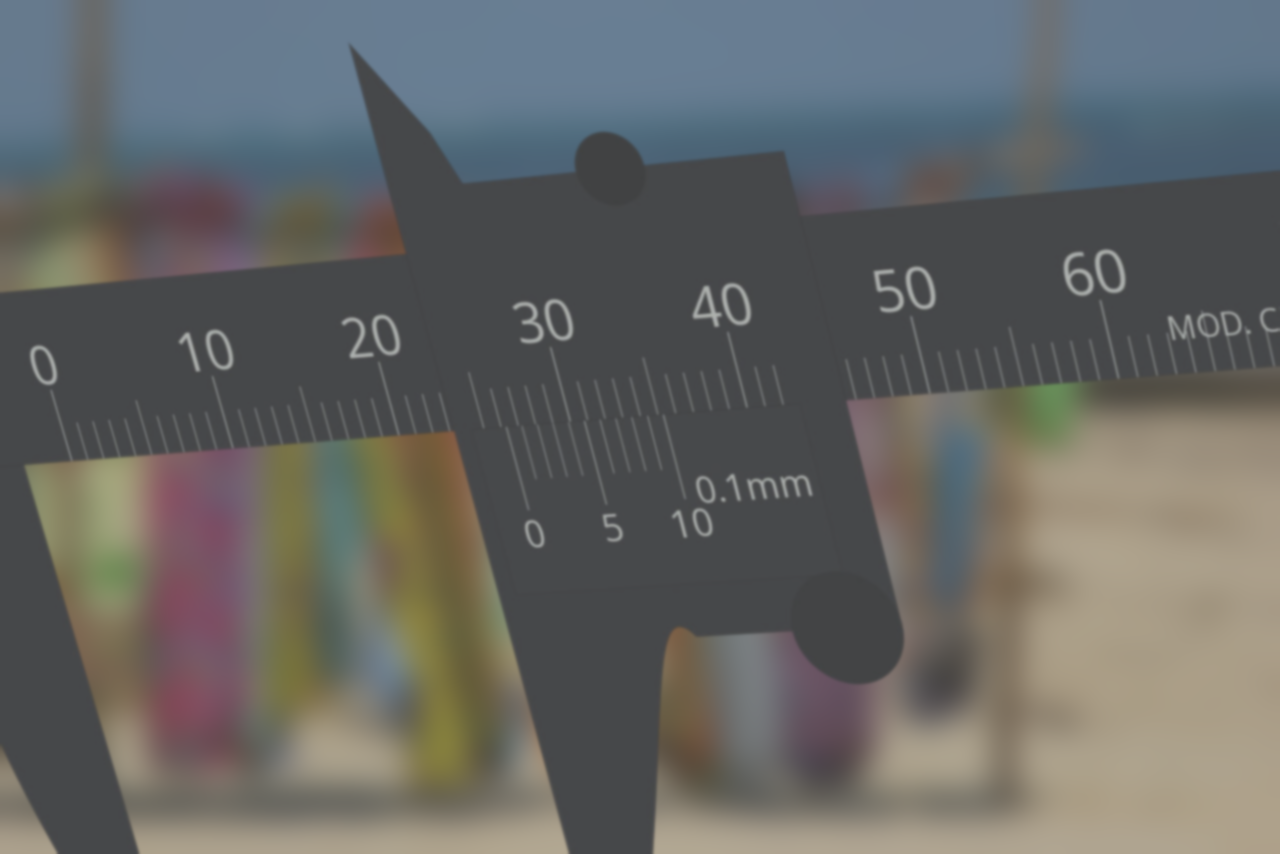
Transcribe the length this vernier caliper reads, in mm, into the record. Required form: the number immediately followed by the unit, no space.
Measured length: 26.3mm
